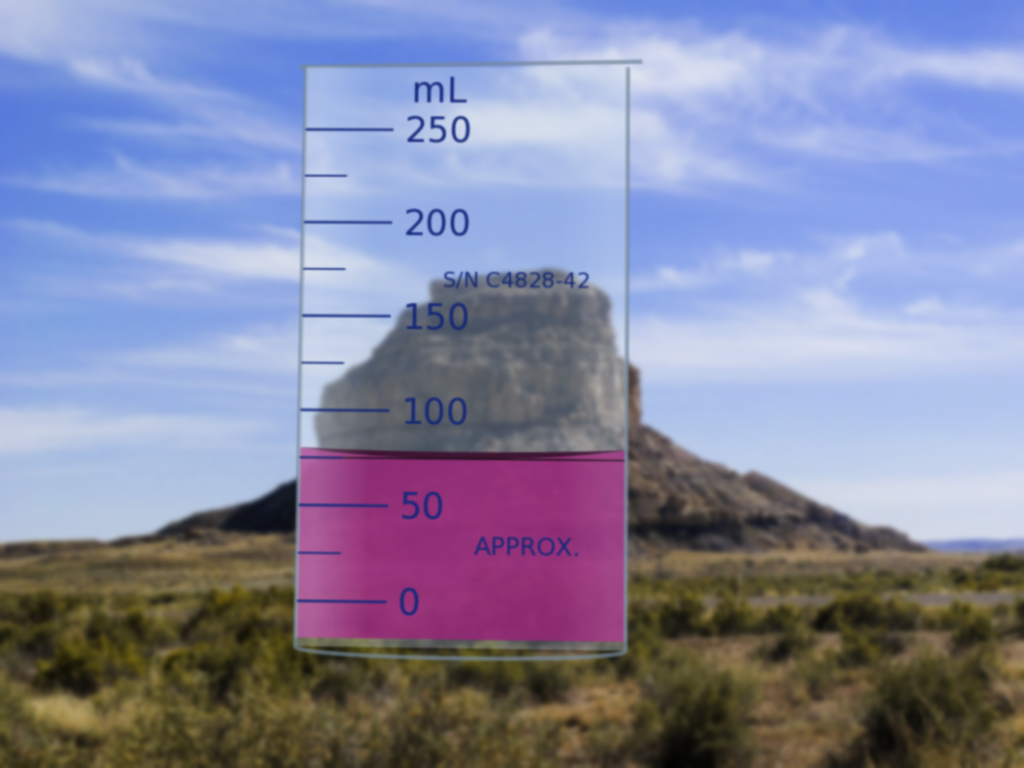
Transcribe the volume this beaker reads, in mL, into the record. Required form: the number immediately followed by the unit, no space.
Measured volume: 75mL
